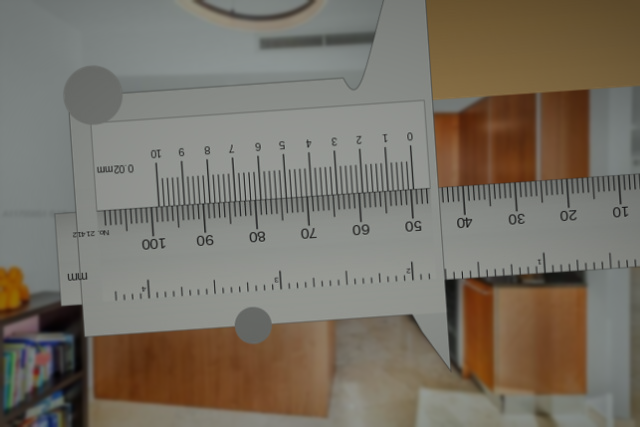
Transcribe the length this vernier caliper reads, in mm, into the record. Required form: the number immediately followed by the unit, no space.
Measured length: 49.5mm
